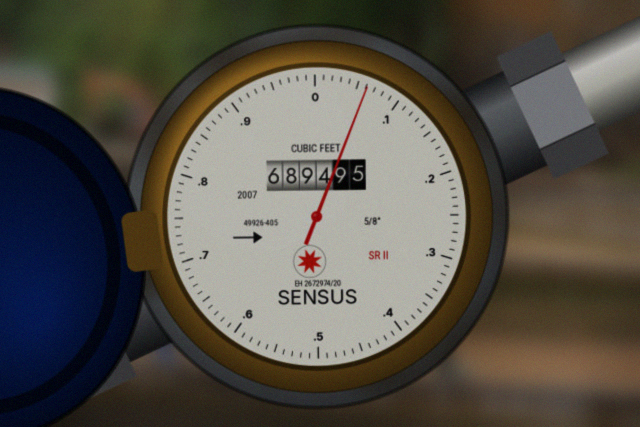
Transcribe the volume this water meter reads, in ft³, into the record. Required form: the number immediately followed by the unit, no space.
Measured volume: 689495.06ft³
